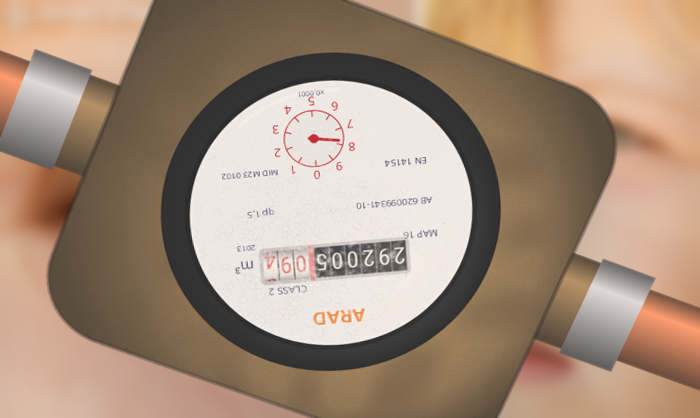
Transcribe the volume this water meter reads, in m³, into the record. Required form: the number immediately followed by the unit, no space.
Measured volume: 292005.0937m³
